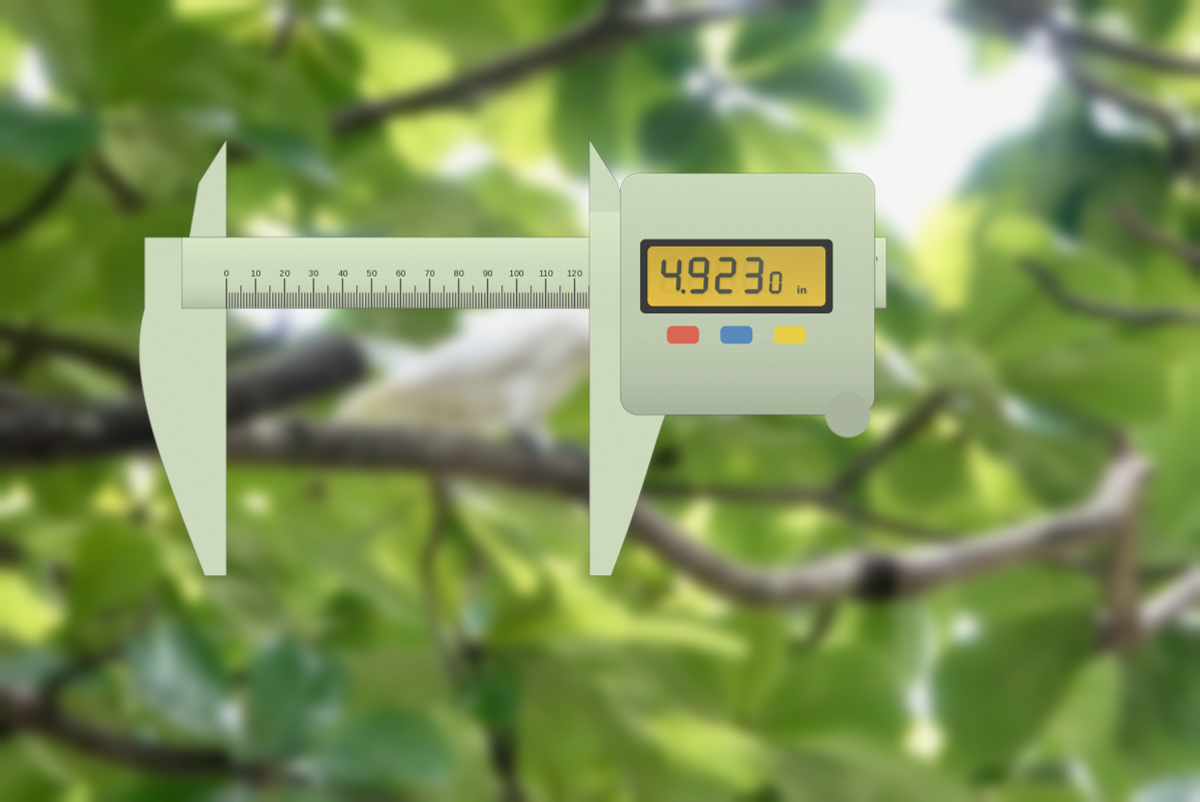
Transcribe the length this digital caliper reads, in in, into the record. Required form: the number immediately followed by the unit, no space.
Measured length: 4.9230in
